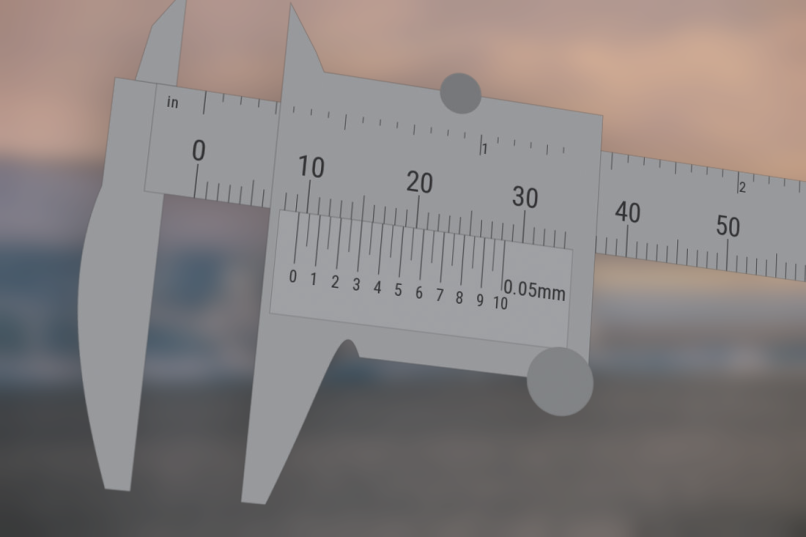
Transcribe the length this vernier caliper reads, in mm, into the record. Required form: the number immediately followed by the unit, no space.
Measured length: 9.3mm
